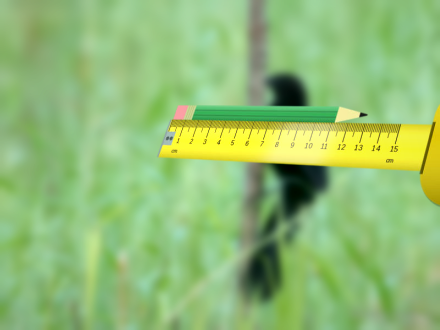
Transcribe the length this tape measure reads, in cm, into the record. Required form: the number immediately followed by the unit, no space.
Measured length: 13cm
